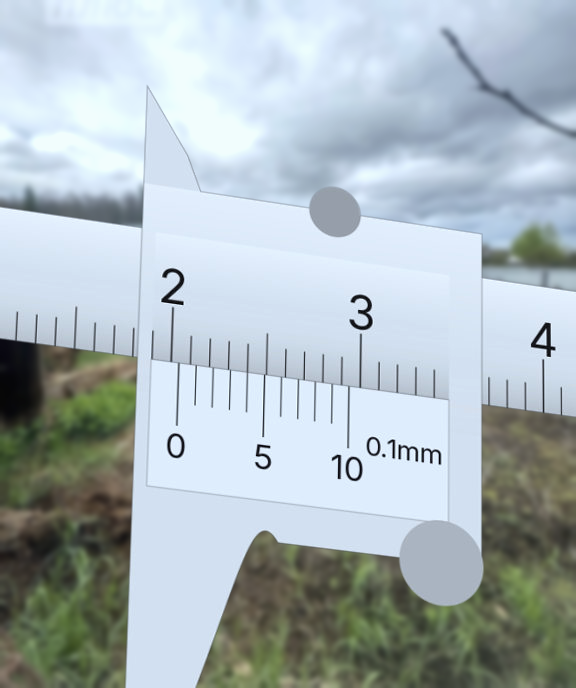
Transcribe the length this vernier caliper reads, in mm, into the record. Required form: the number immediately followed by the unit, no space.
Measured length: 20.4mm
